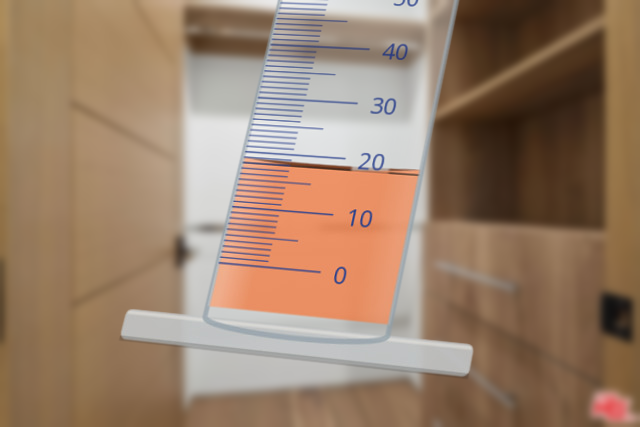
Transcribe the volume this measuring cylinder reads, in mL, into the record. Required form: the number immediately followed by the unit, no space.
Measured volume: 18mL
